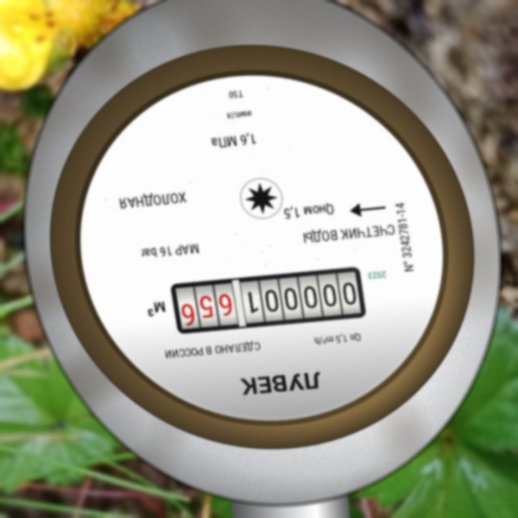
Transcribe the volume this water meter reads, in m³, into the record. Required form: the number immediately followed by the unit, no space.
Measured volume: 1.656m³
